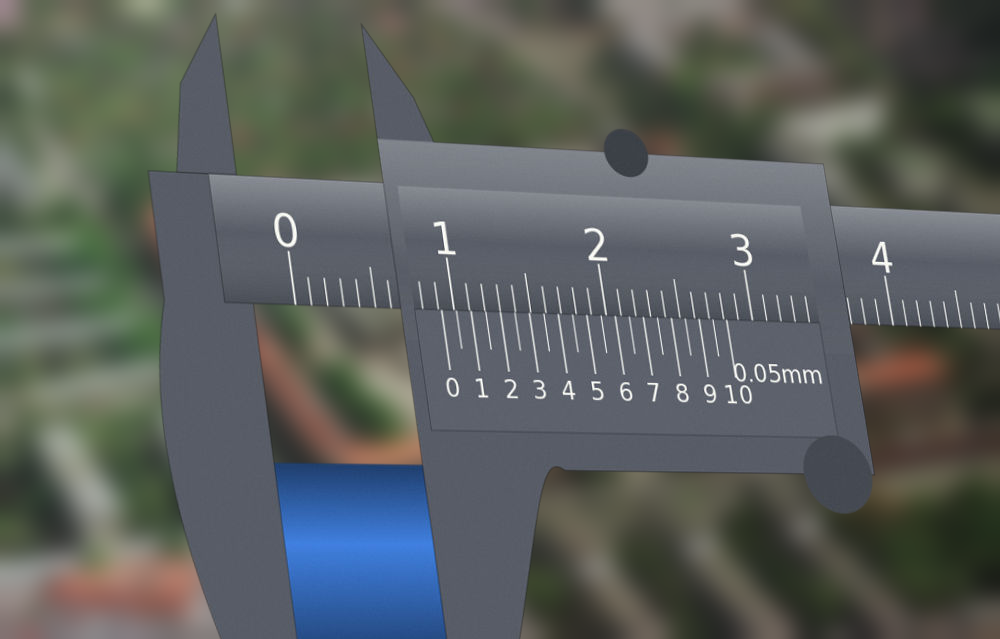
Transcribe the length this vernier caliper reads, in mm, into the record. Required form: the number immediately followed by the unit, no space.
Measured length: 9.2mm
